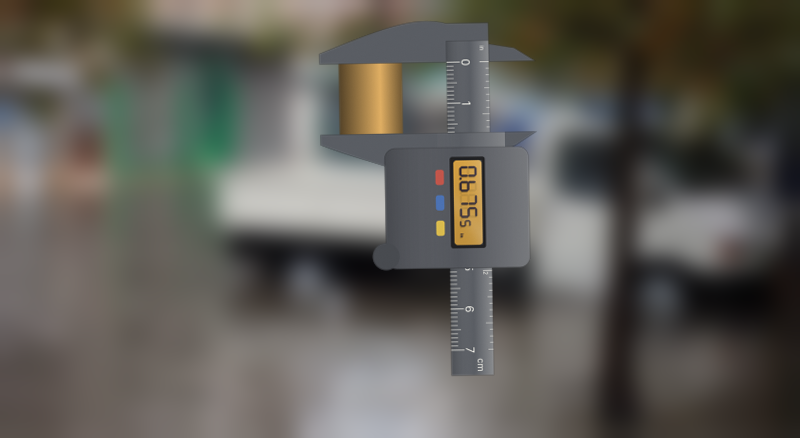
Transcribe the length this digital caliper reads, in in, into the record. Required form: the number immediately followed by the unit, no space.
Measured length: 0.6755in
